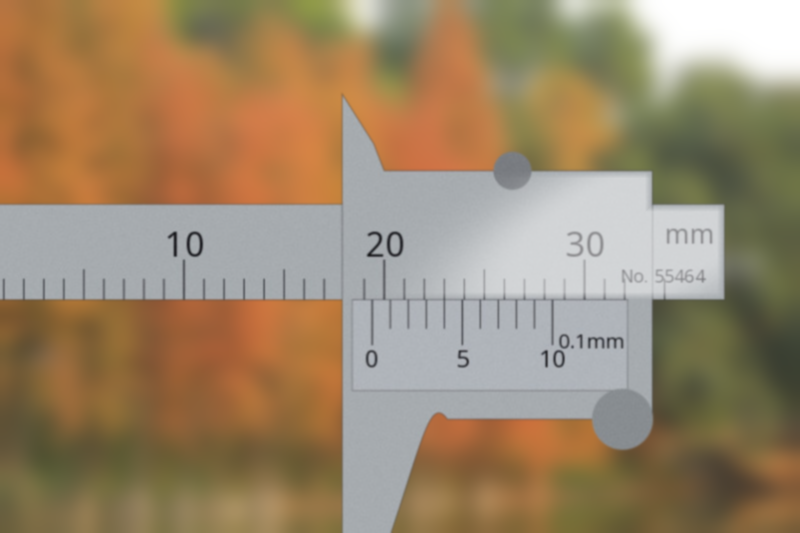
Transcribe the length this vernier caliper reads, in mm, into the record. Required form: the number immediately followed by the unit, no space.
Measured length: 19.4mm
